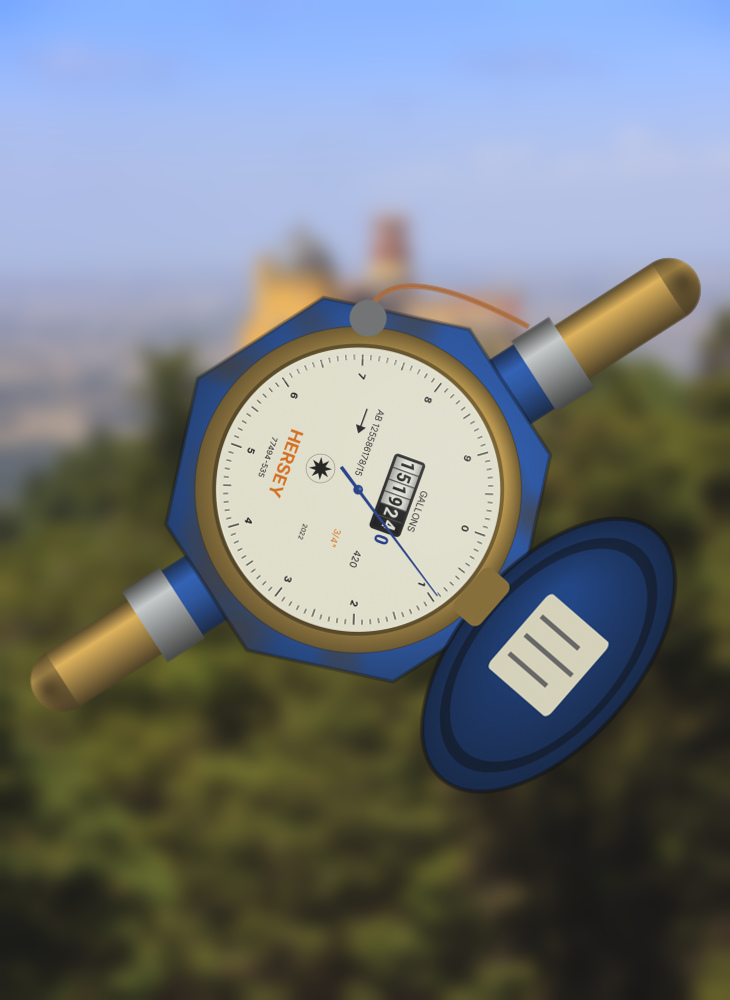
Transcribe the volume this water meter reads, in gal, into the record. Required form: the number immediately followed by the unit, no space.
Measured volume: 1519240.9gal
